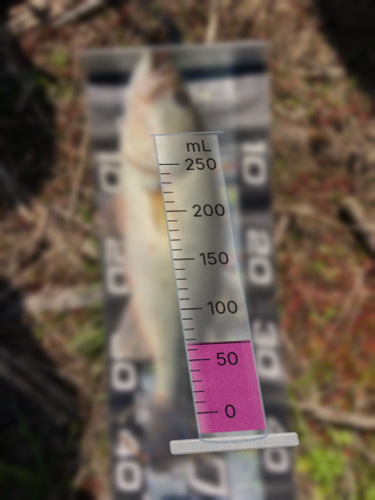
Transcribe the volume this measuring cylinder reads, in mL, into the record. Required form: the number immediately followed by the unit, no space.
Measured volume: 65mL
